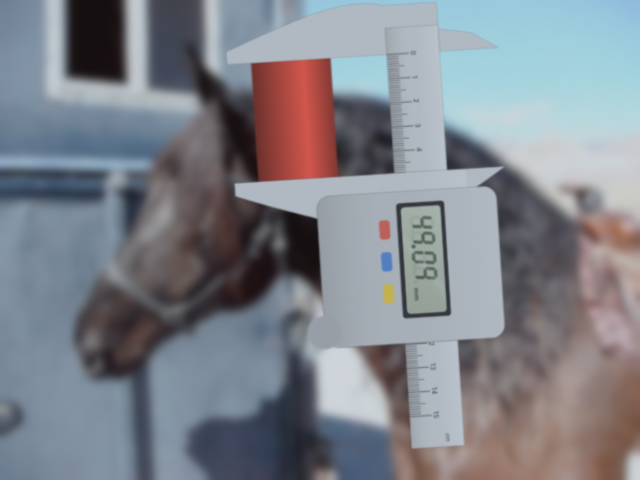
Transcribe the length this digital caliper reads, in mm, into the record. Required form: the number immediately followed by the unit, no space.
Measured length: 49.09mm
